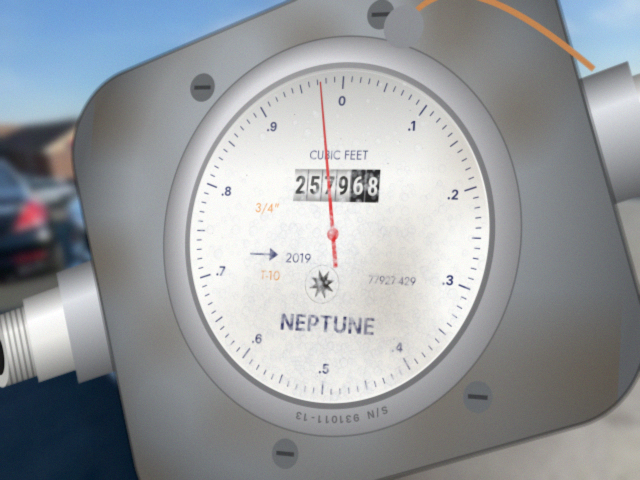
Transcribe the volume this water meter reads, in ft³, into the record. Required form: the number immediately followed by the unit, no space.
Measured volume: 257967.97ft³
